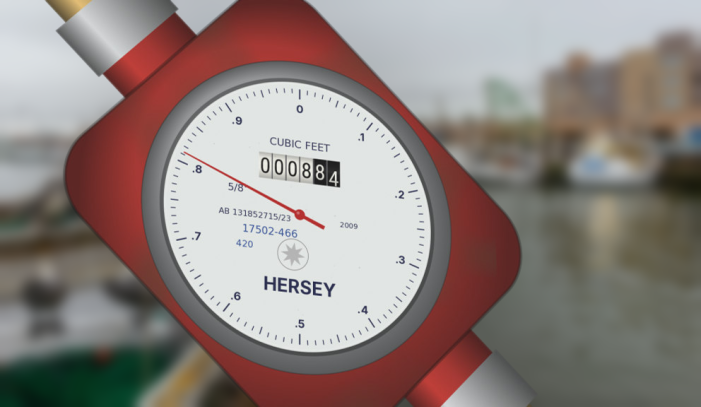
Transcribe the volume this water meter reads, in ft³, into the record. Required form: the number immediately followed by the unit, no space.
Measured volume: 883.81ft³
